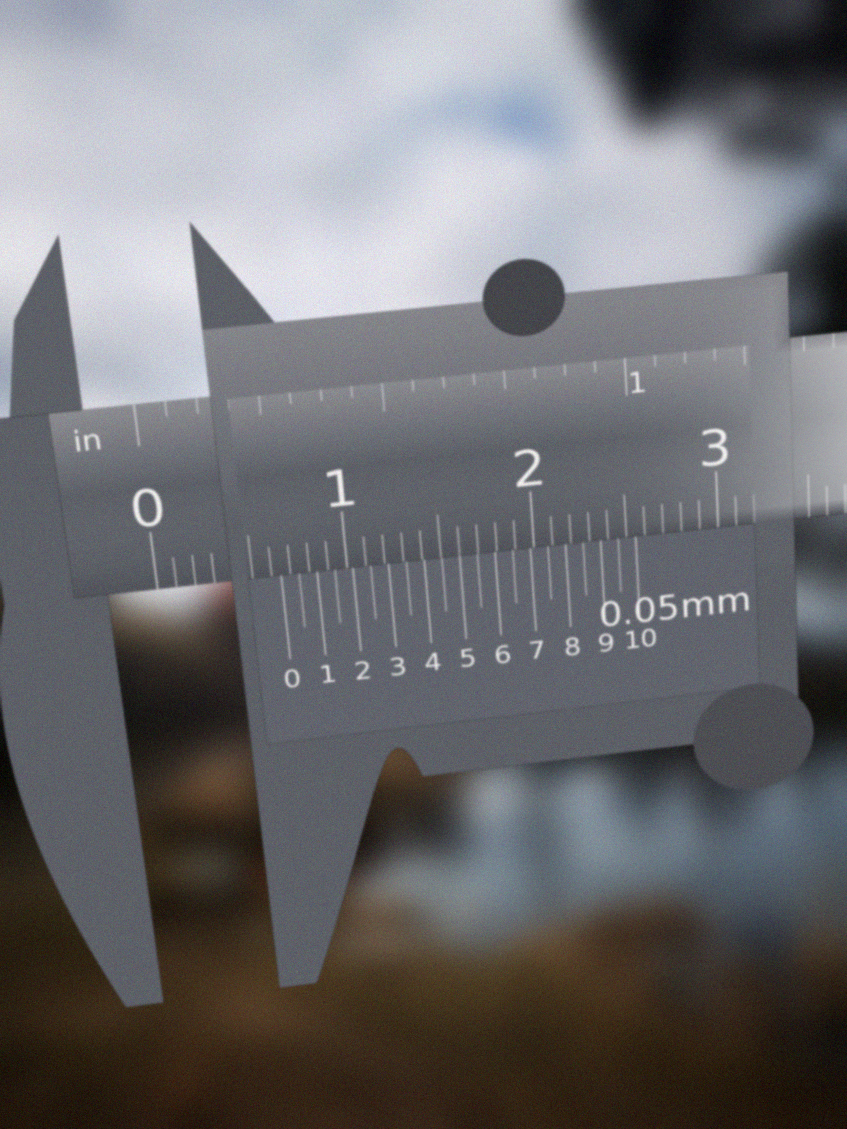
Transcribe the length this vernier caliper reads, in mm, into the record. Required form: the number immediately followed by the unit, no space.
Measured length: 6.5mm
